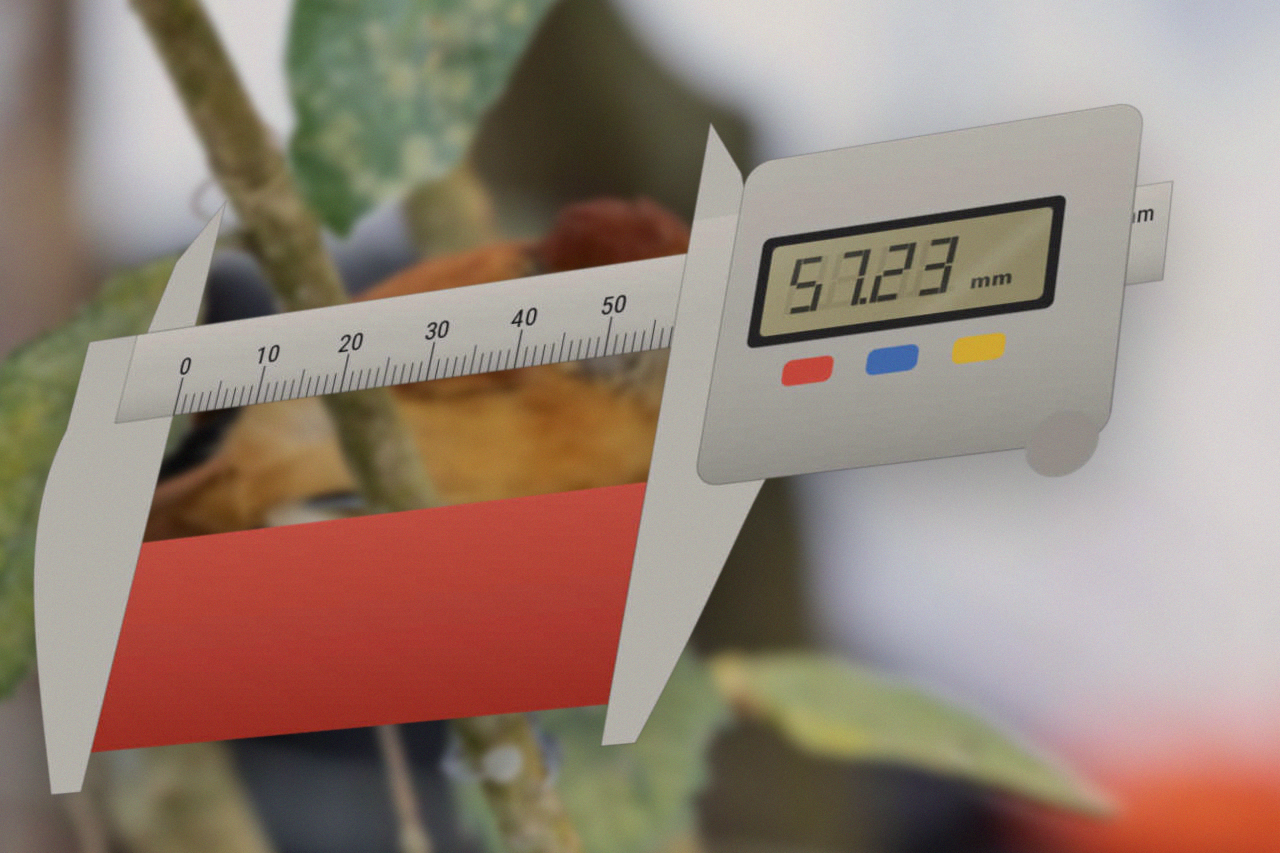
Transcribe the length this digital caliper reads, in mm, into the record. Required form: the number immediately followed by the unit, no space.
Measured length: 57.23mm
